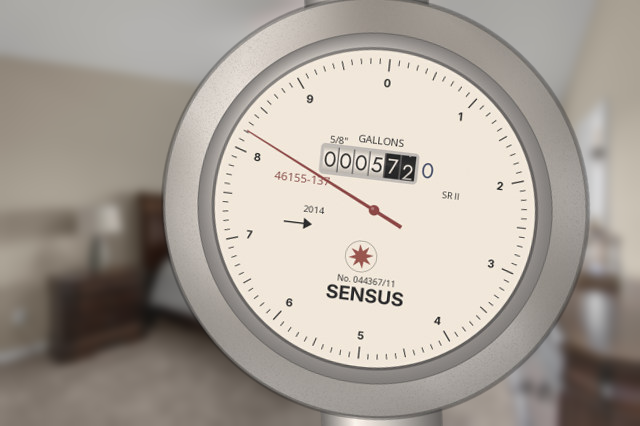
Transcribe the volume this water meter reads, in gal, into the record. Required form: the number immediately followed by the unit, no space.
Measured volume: 5718.2gal
